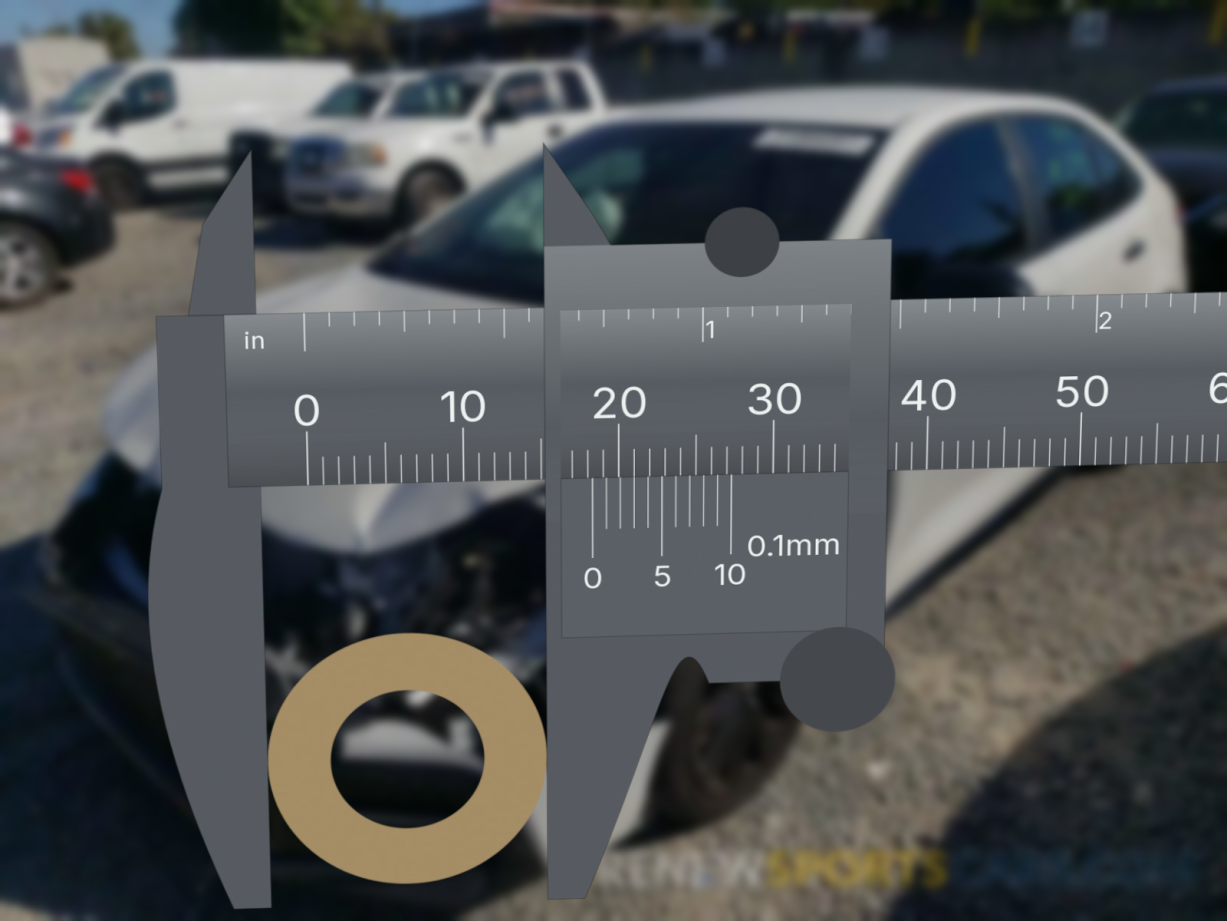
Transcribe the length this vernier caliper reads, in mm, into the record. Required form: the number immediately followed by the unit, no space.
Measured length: 18.3mm
